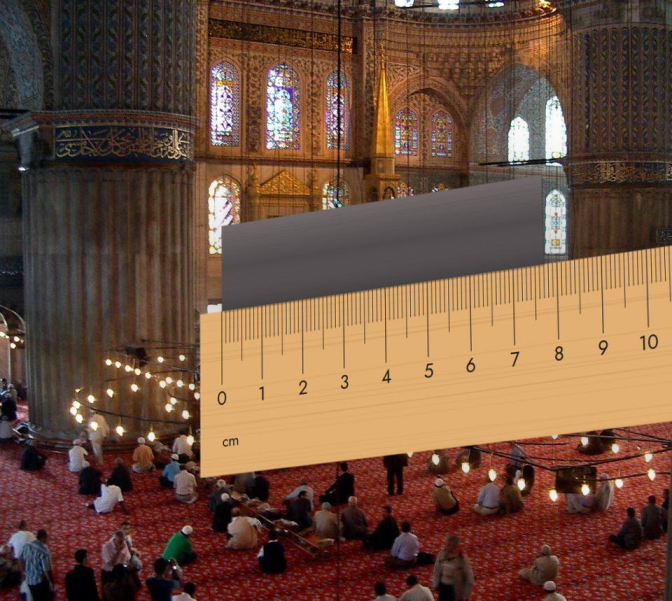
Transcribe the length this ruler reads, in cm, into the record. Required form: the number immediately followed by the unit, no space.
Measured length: 7.7cm
